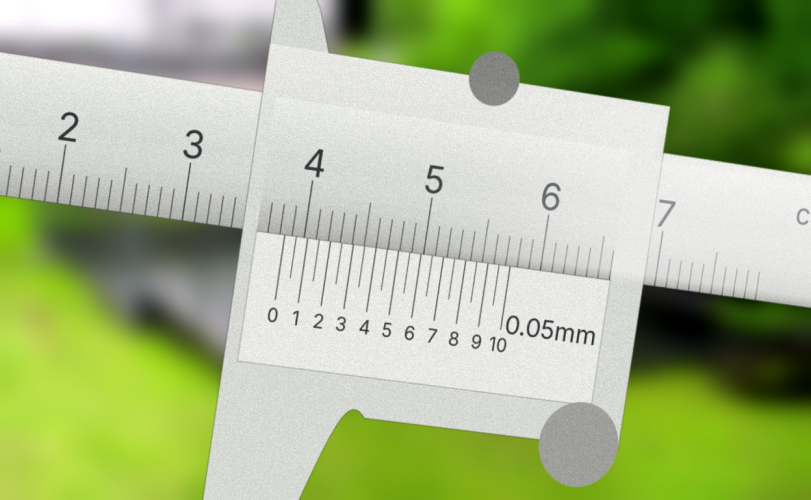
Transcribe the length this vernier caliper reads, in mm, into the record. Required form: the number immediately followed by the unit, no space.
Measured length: 38.4mm
